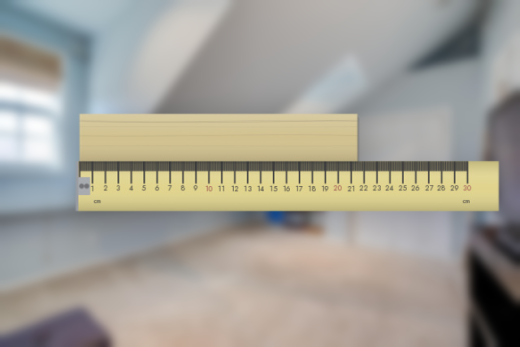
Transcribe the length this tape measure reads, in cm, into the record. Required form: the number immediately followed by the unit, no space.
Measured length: 21.5cm
